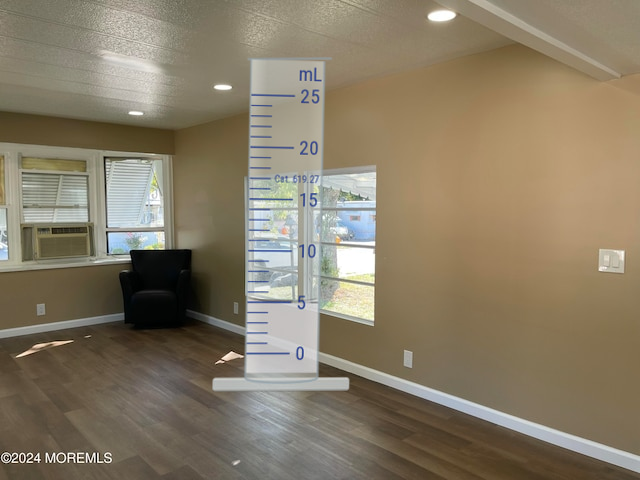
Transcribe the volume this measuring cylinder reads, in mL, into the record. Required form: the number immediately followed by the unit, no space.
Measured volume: 5mL
